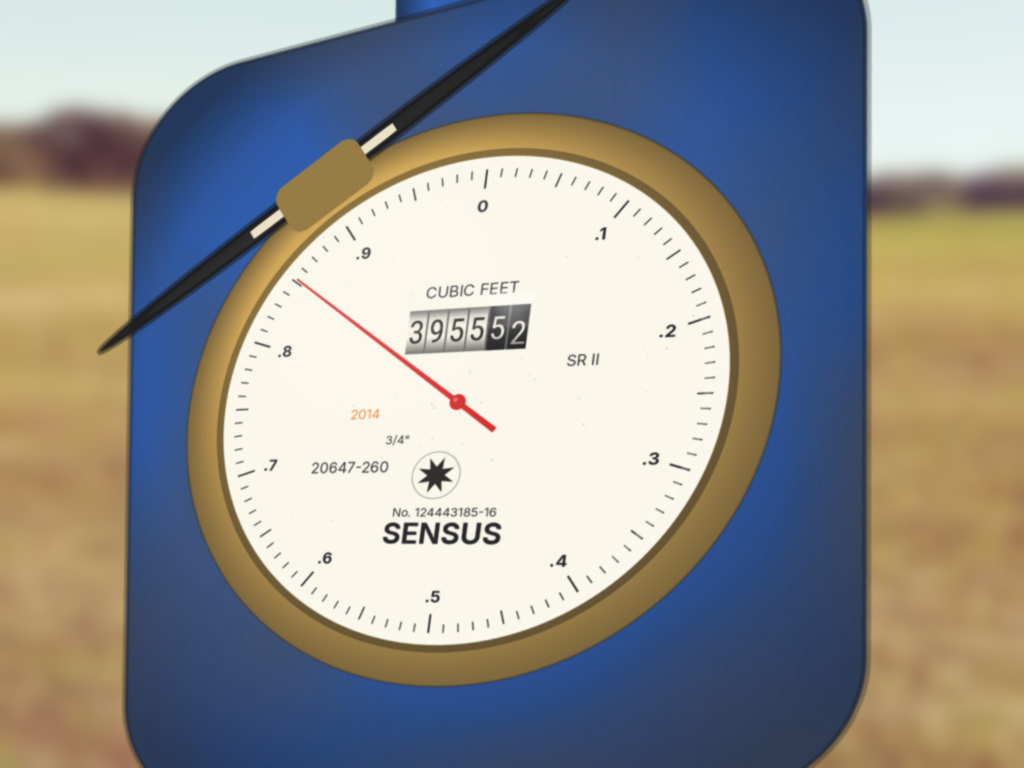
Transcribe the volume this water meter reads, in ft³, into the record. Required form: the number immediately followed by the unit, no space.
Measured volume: 395551.85ft³
